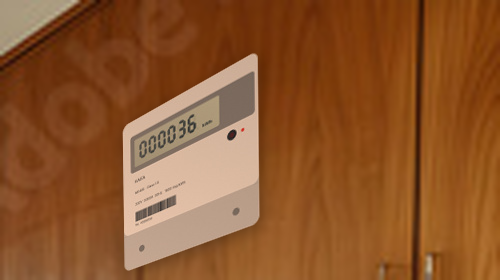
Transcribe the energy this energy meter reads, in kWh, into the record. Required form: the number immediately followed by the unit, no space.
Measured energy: 36kWh
